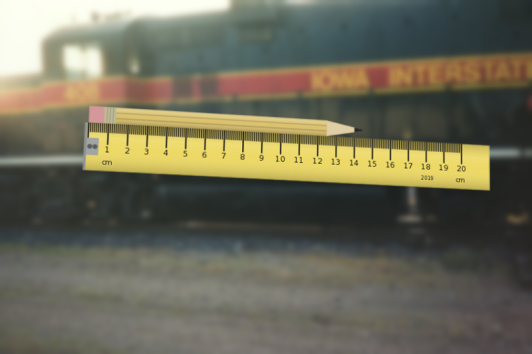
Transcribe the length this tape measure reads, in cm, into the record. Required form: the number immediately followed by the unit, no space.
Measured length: 14.5cm
